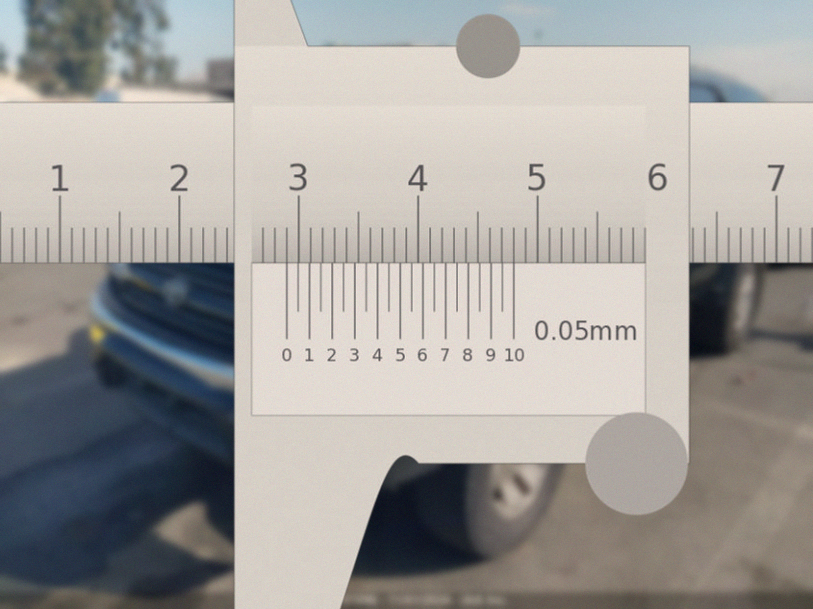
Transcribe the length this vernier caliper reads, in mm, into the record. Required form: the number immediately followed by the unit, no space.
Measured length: 29.0mm
